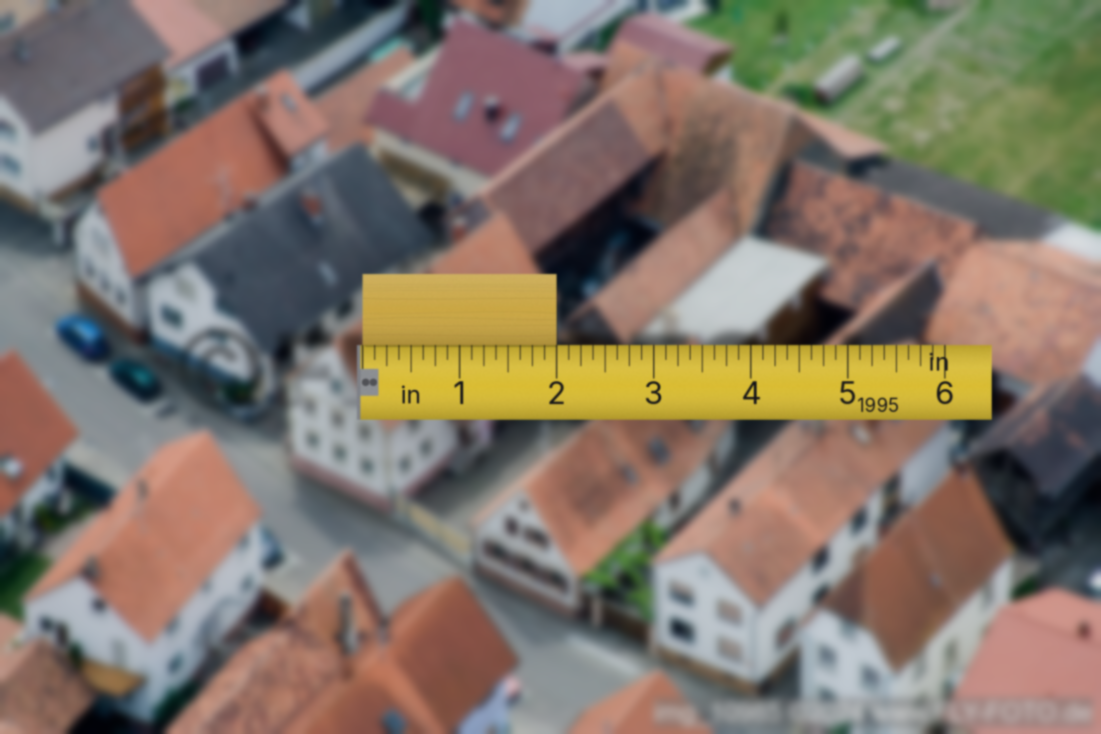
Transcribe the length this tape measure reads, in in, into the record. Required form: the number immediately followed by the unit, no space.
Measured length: 2in
